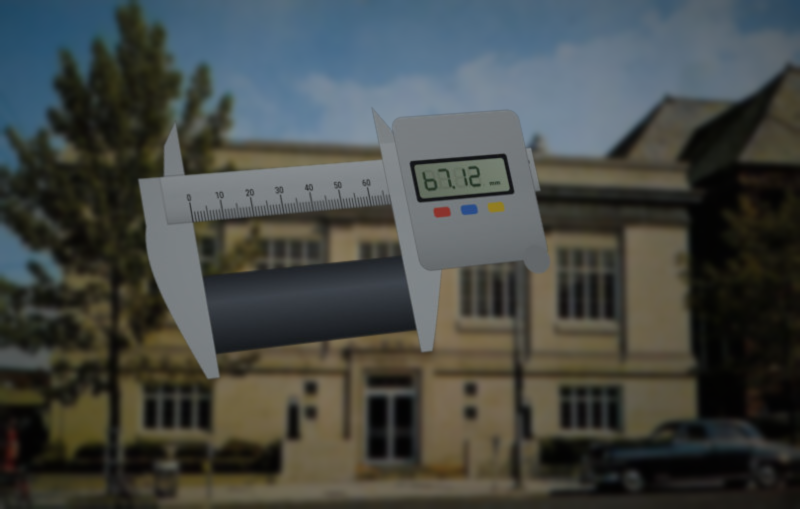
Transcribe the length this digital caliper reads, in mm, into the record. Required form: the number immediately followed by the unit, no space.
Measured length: 67.12mm
